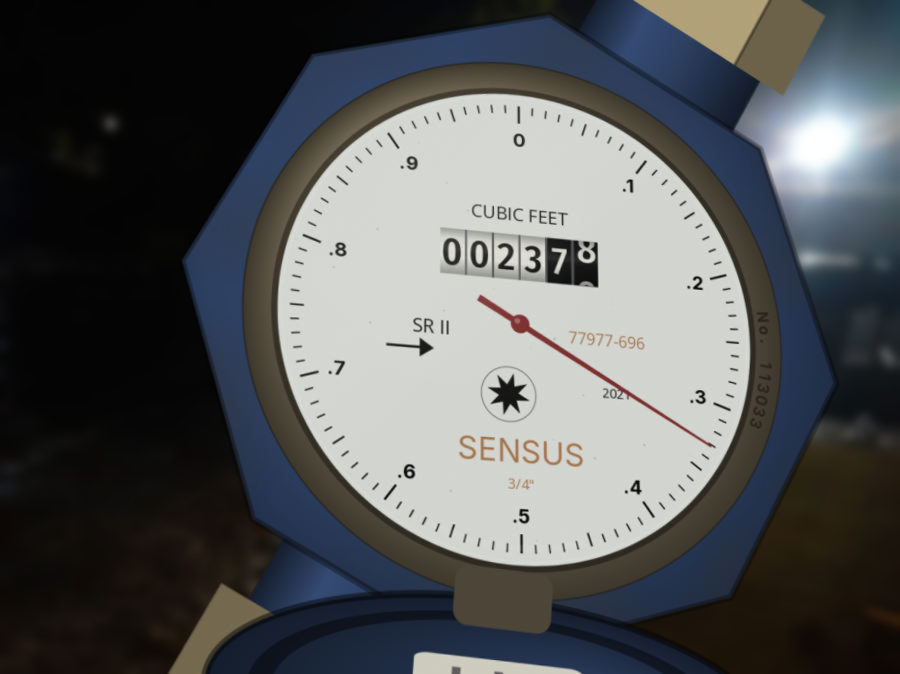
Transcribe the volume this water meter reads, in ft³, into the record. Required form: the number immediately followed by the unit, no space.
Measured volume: 2378.33ft³
